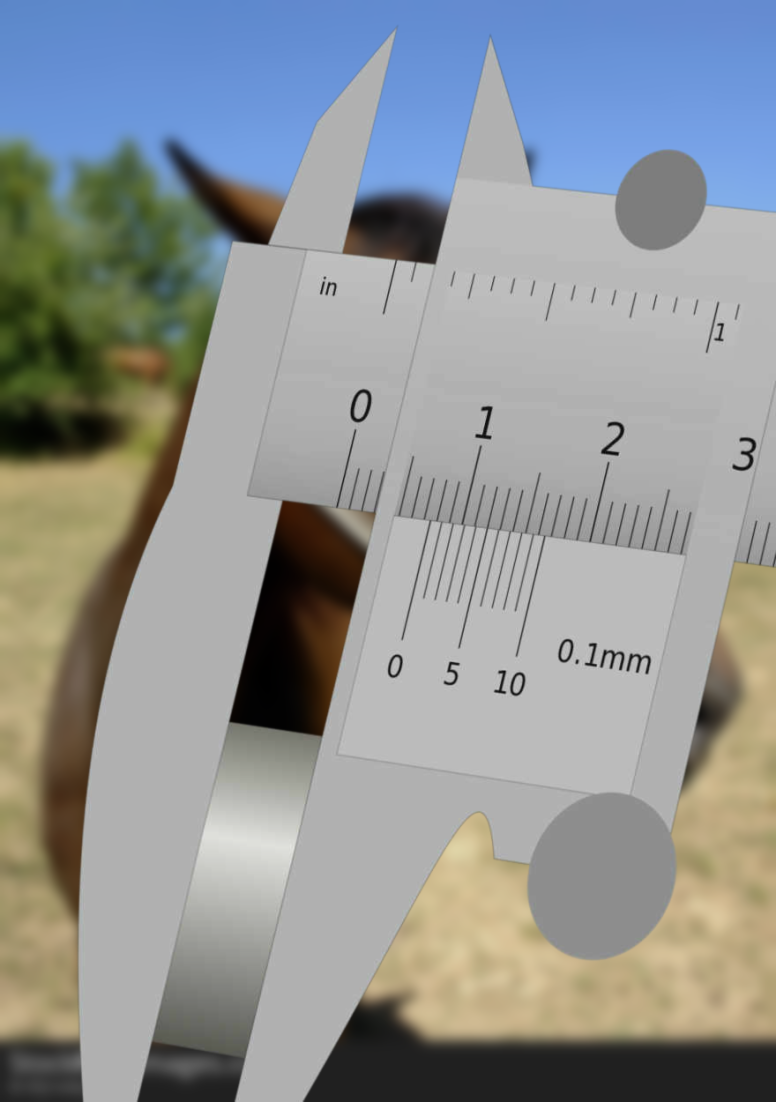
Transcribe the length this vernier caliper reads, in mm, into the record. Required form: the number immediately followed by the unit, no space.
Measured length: 7.5mm
